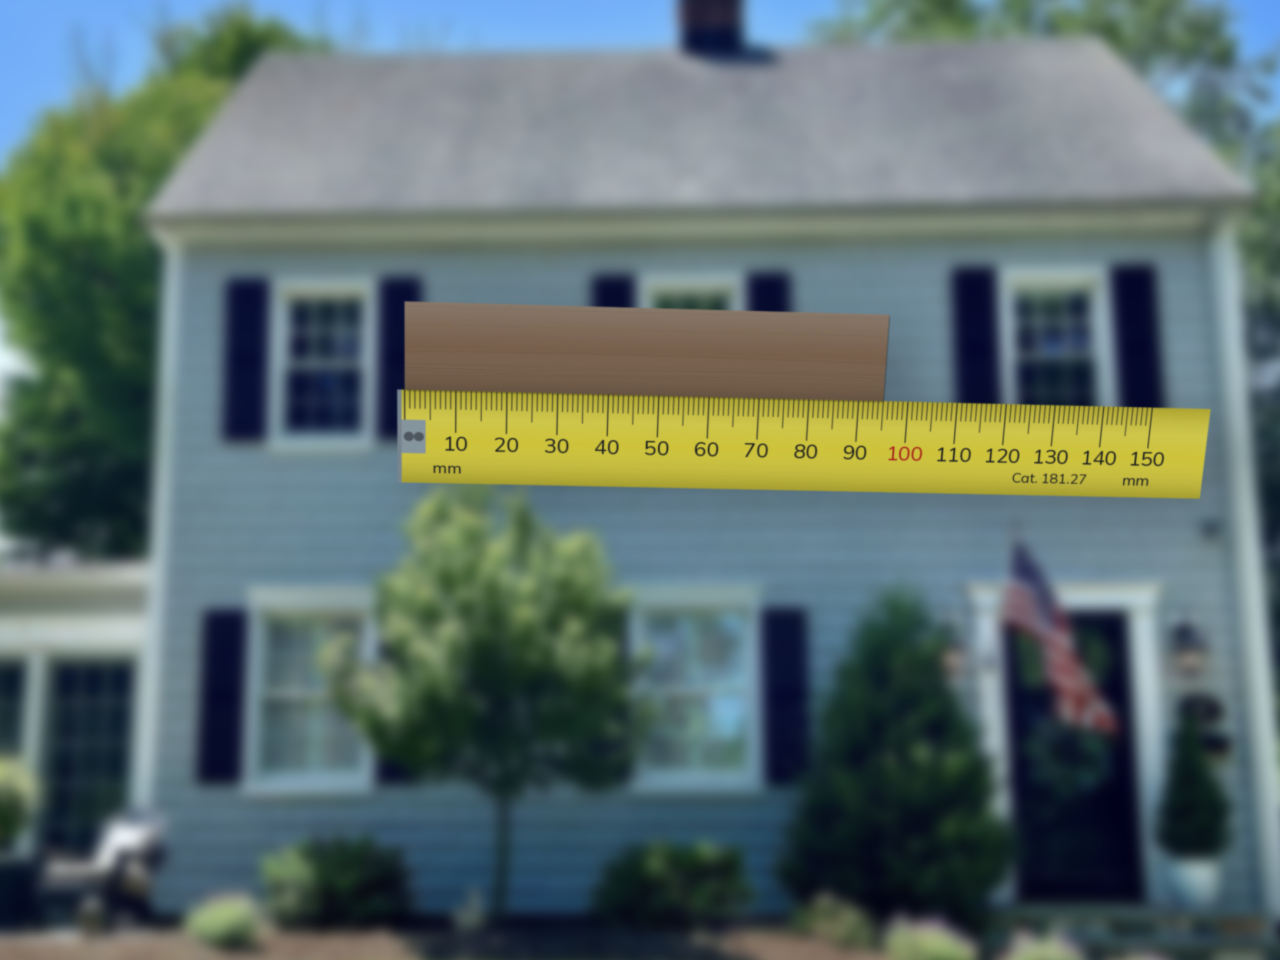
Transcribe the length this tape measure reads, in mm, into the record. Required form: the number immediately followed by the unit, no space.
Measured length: 95mm
